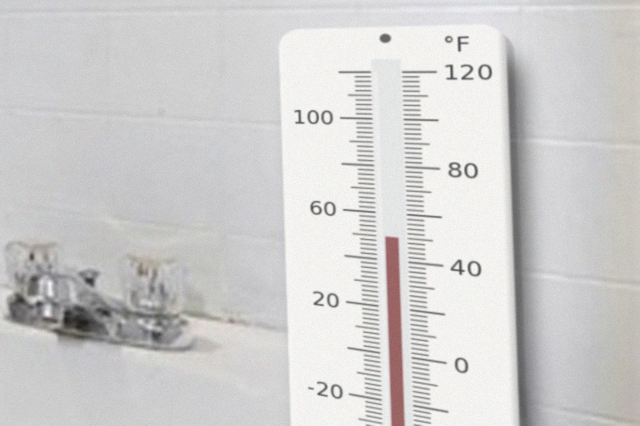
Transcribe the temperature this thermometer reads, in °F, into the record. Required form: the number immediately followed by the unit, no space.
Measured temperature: 50°F
